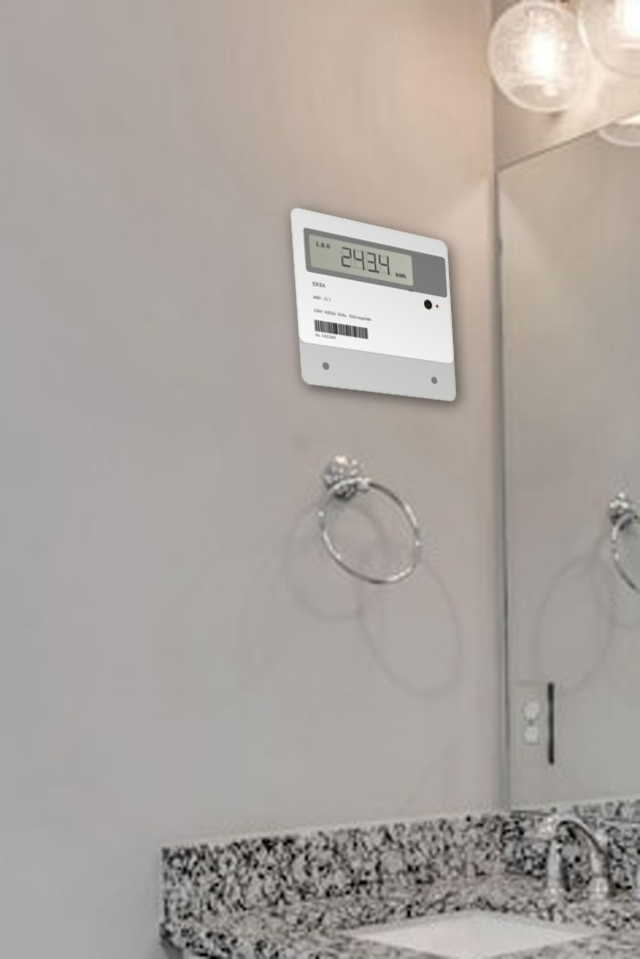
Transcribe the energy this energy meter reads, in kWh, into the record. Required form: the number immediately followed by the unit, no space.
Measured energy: 243.4kWh
